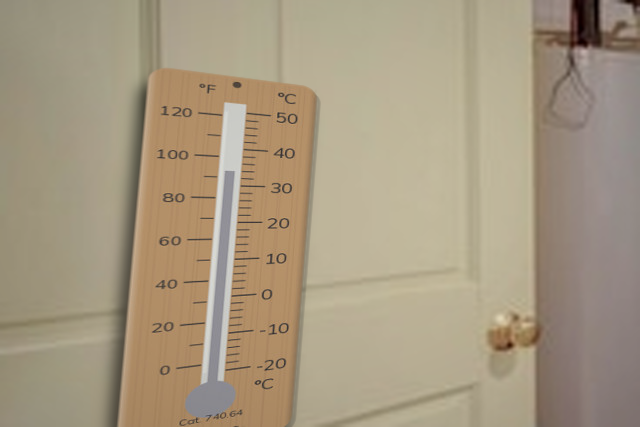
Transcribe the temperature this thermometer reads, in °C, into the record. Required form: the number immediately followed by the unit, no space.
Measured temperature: 34°C
